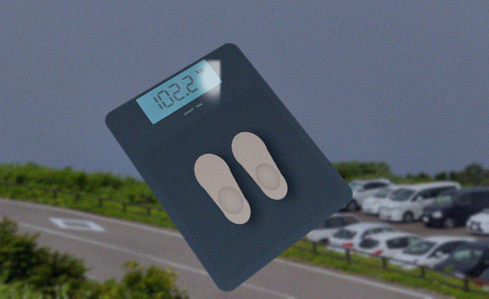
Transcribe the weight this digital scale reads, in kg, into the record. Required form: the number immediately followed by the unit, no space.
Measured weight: 102.2kg
